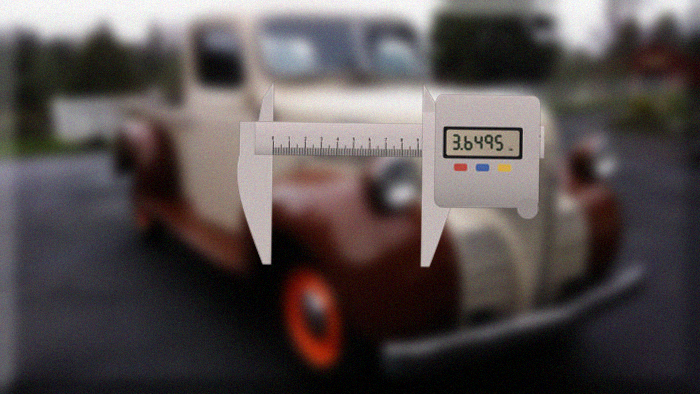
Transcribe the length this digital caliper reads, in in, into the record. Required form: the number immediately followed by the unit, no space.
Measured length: 3.6495in
